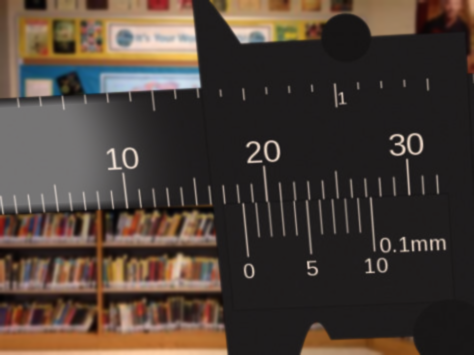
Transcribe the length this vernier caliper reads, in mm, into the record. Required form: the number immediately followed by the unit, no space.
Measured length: 18.3mm
